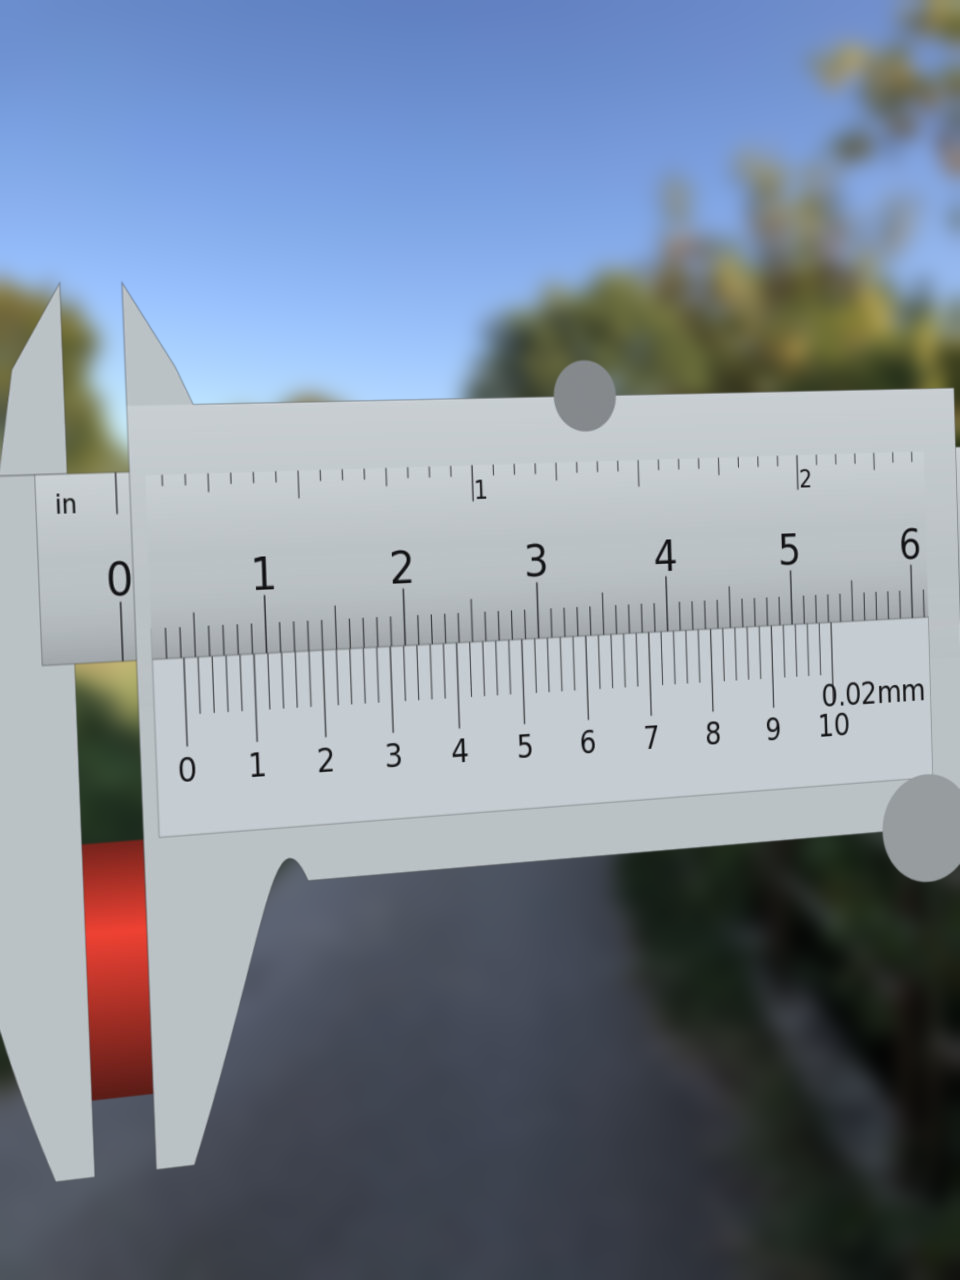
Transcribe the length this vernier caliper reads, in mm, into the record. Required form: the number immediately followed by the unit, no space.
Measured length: 4.2mm
